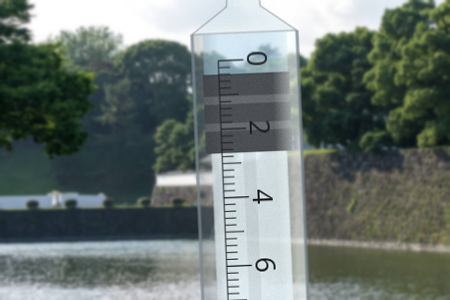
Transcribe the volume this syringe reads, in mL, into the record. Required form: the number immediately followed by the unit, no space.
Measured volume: 0.4mL
